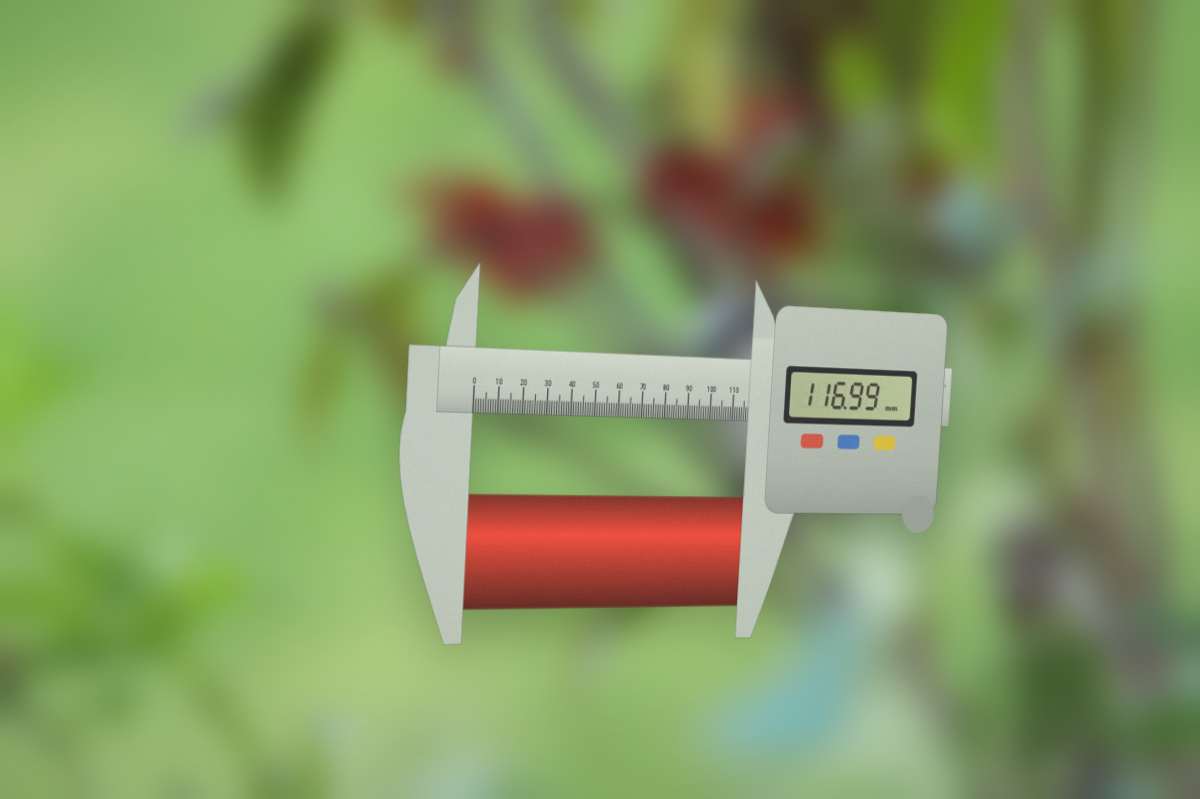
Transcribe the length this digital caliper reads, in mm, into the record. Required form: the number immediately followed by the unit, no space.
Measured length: 116.99mm
